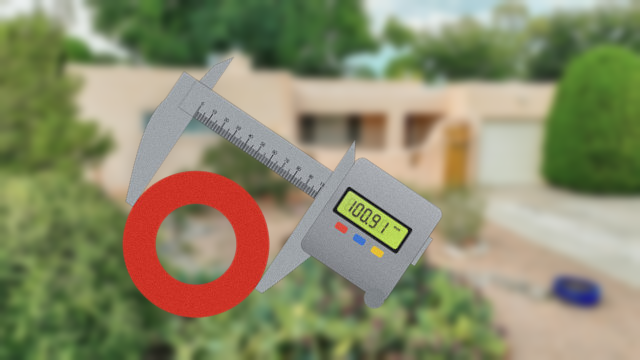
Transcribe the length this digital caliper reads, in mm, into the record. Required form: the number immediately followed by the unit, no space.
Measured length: 100.91mm
